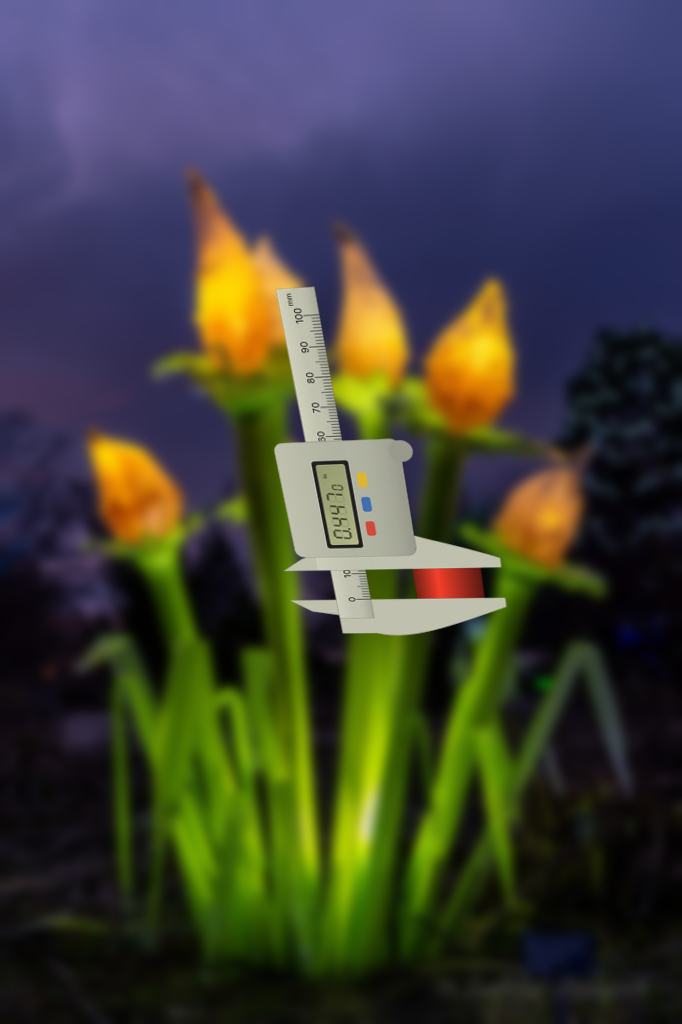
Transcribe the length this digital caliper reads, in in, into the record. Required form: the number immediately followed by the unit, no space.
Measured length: 0.4470in
